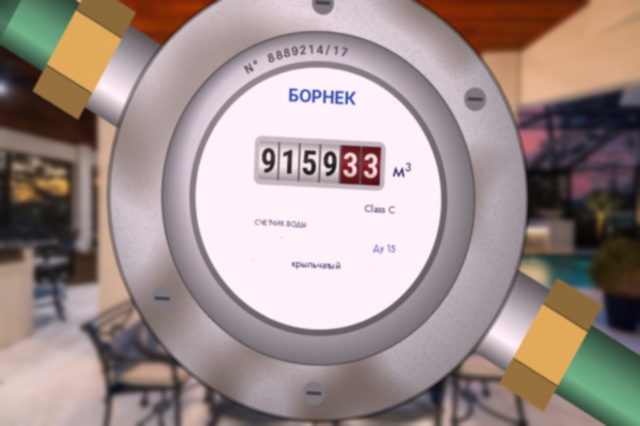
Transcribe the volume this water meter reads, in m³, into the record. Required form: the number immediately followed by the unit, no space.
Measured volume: 9159.33m³
